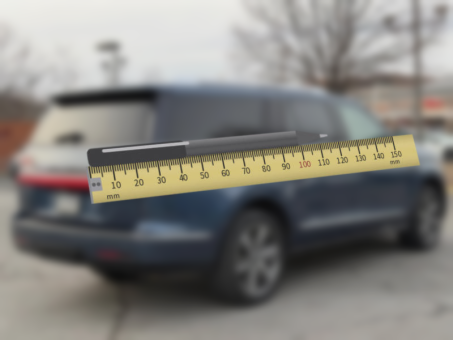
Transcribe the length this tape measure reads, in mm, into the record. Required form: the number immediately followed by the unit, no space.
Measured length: 115mm
